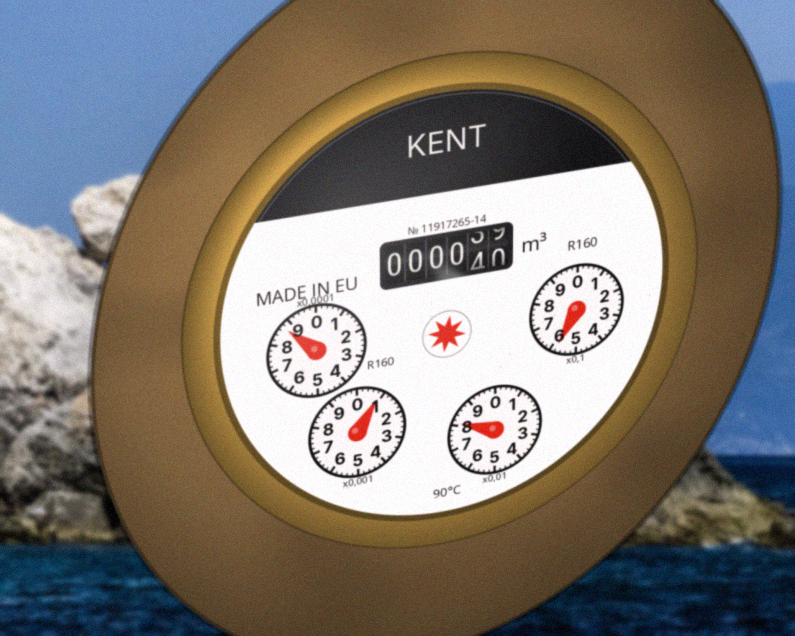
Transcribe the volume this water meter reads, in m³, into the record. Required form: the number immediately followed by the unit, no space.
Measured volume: 39.5808m³
